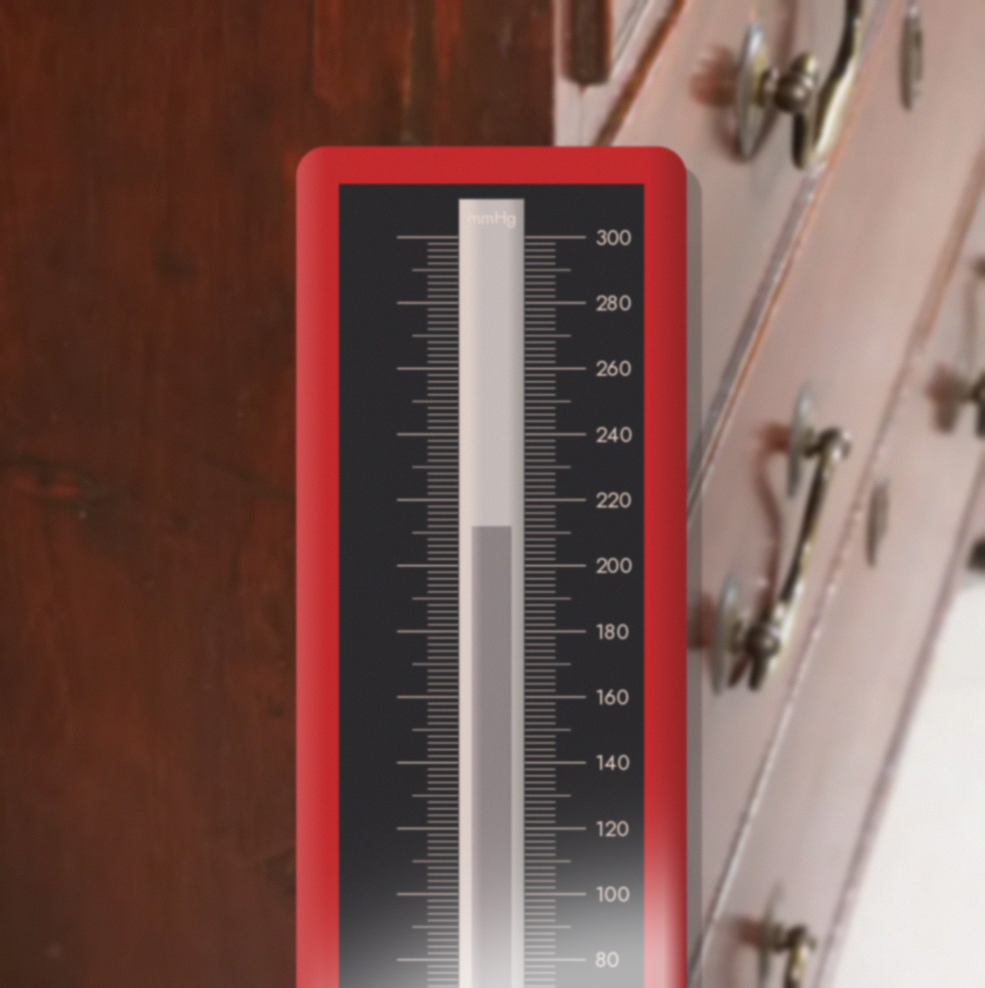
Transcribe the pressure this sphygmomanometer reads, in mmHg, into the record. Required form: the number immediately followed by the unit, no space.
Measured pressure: 212mmHg
